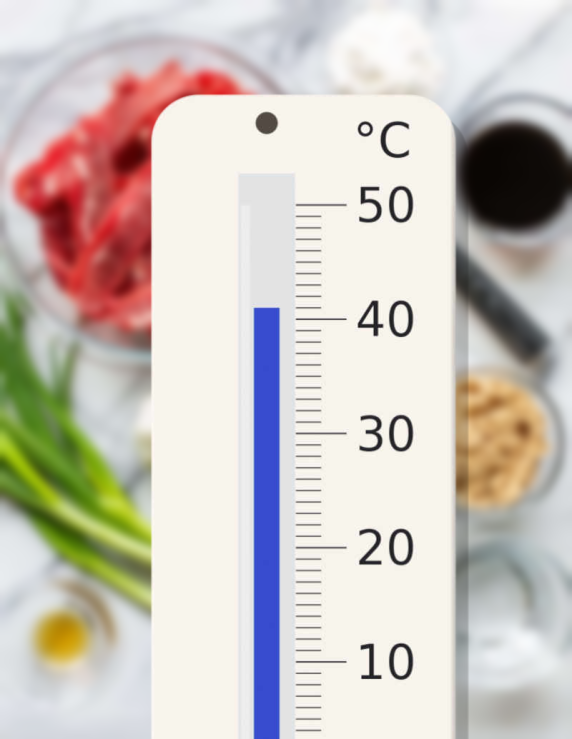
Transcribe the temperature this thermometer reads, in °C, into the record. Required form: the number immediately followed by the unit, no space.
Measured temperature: 41°C
